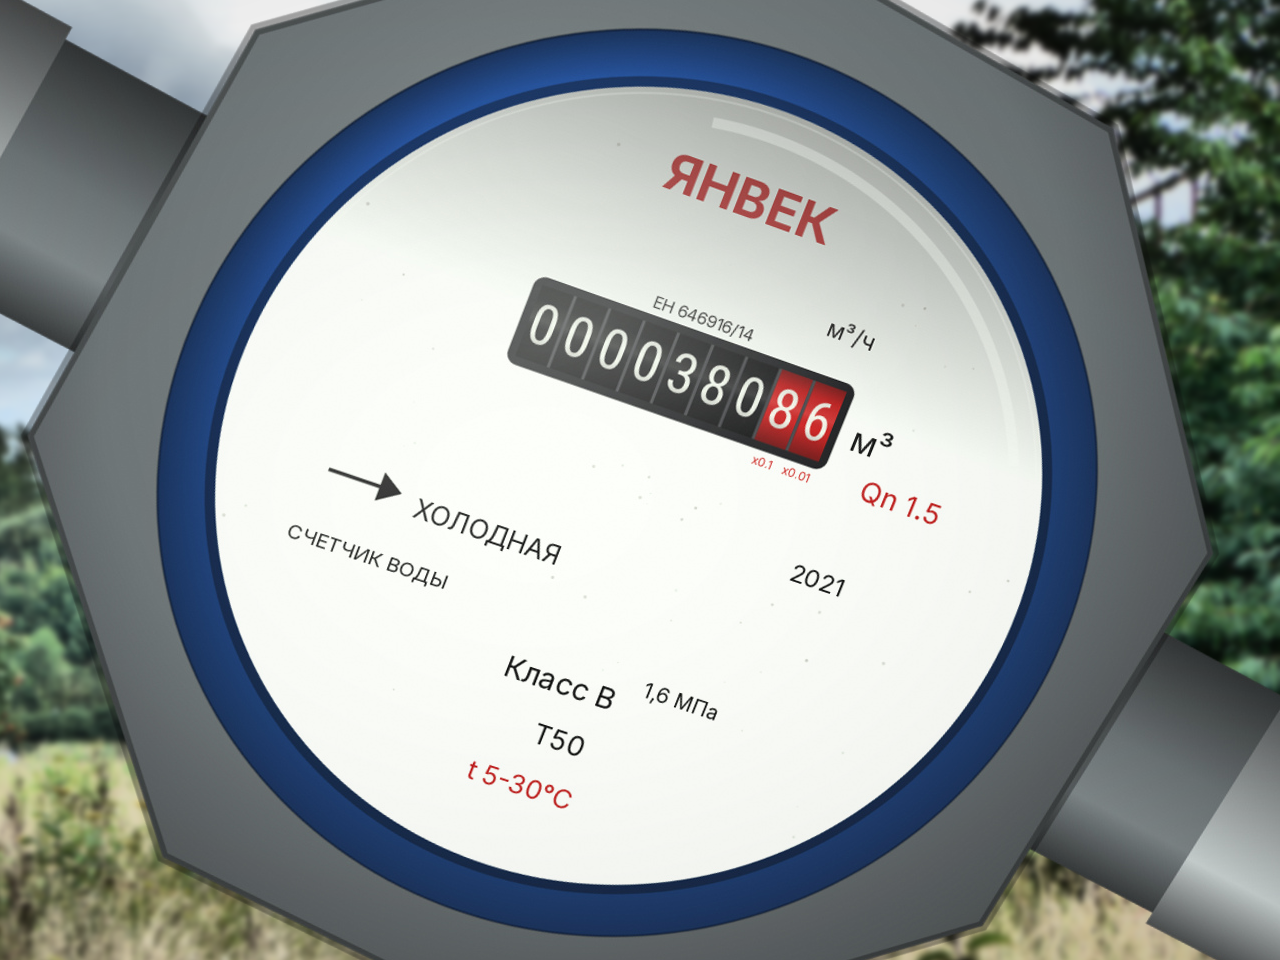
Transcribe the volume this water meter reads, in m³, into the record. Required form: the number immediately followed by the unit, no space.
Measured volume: 380.86m³
